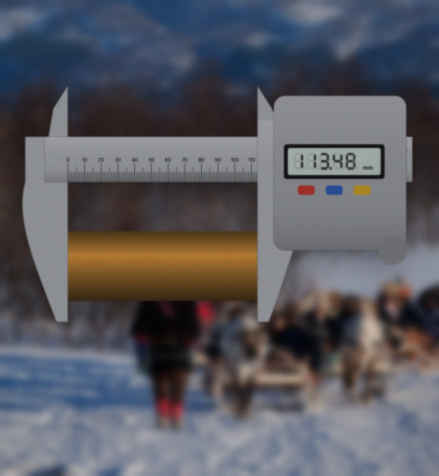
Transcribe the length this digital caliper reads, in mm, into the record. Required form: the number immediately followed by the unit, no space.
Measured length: 113.48mm
